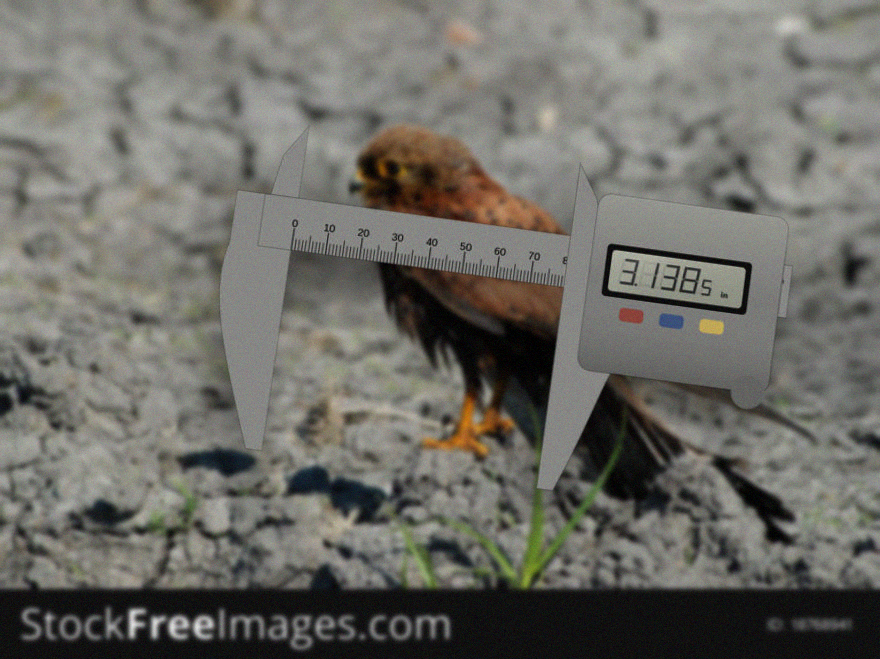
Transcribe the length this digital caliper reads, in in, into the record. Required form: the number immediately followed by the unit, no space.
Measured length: 3.1385in
